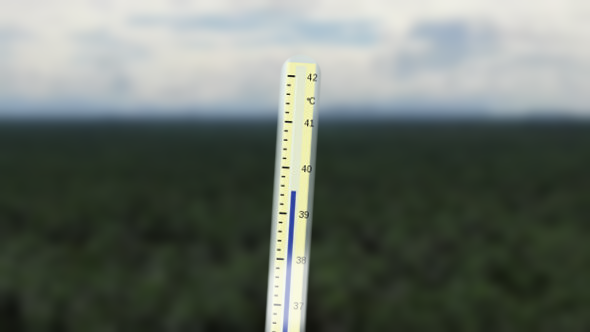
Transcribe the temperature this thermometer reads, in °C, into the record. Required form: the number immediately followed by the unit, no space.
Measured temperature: 39.5°C
